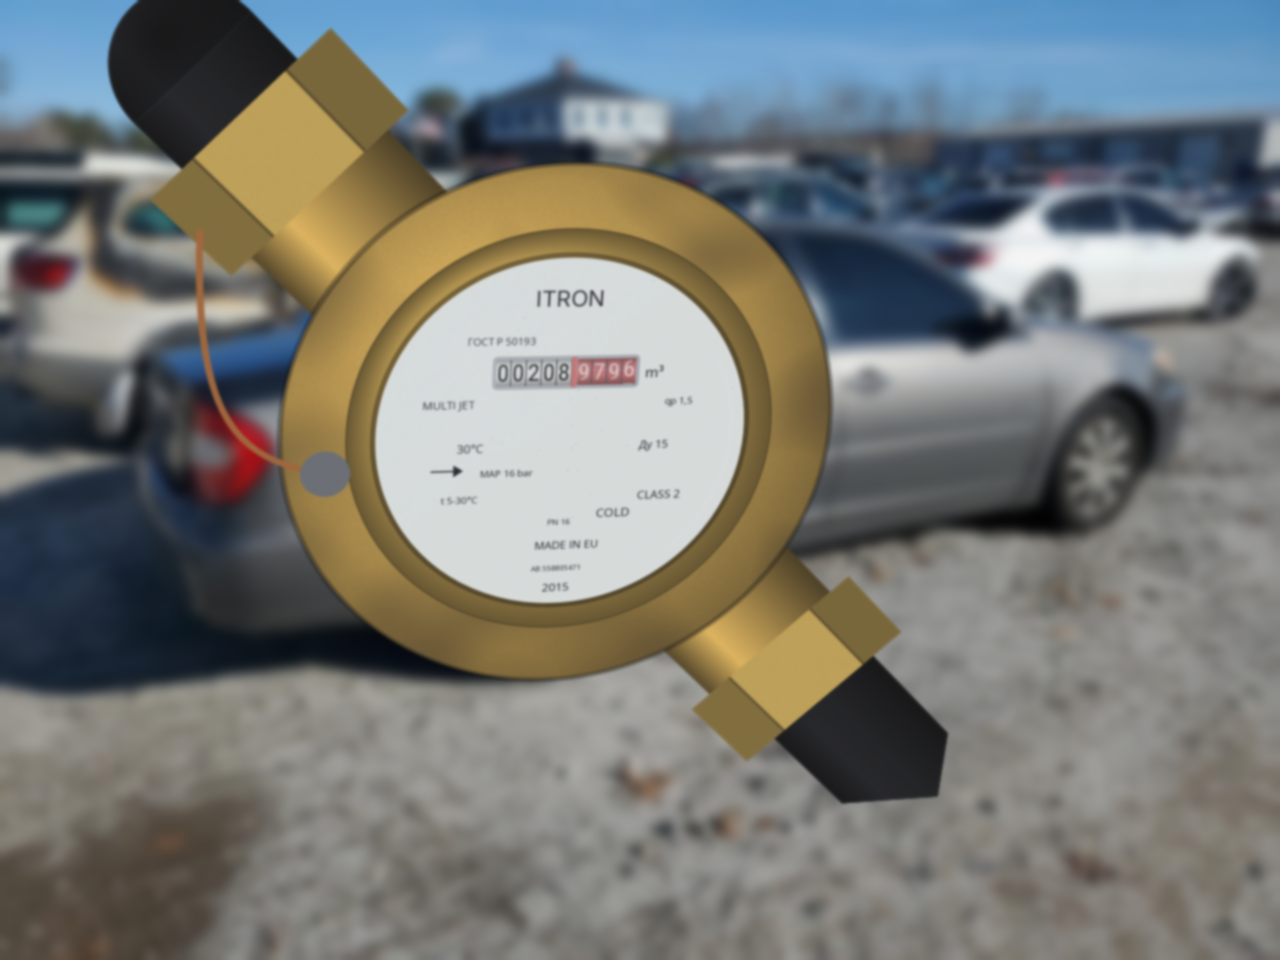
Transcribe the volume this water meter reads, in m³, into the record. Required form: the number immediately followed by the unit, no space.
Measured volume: 208.9796m³
